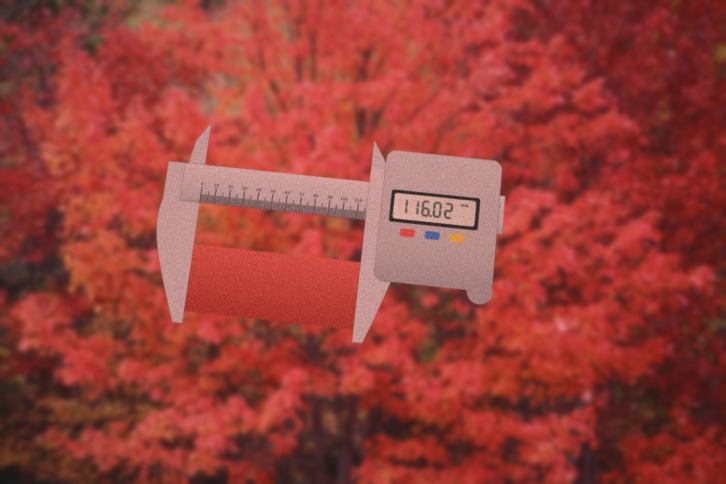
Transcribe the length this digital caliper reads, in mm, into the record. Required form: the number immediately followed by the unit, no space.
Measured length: 116.02mm
